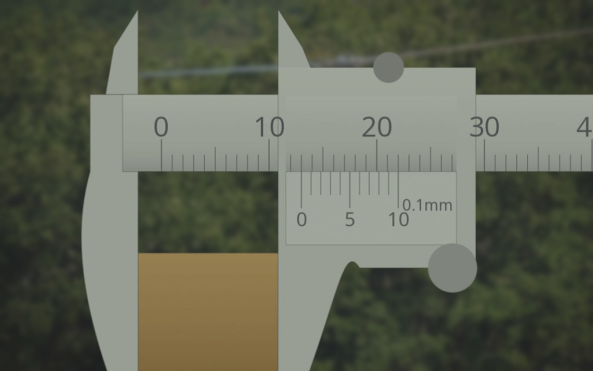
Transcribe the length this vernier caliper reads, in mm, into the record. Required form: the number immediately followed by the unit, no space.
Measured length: 13.0mm
